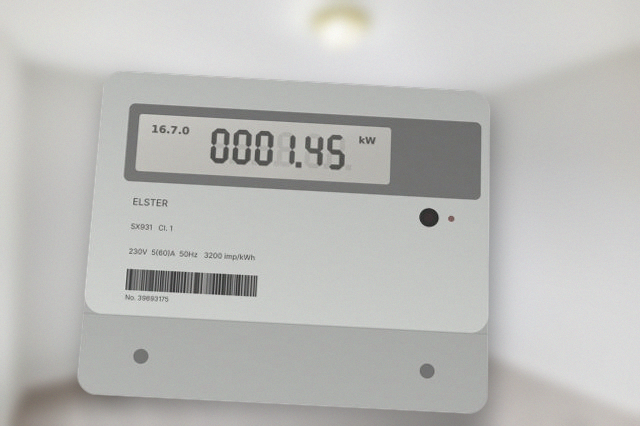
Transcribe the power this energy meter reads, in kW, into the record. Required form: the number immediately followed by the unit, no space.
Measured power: 1.45kW
